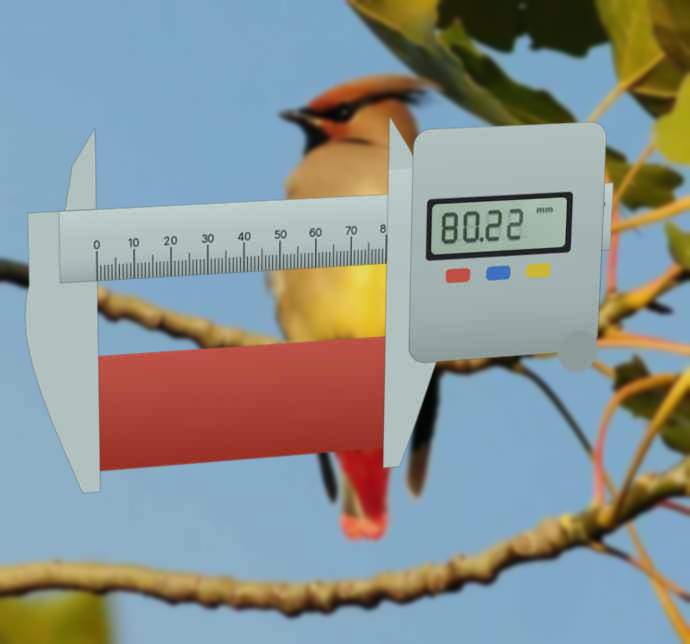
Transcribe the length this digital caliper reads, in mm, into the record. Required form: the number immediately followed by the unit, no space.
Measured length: 80.22mm
